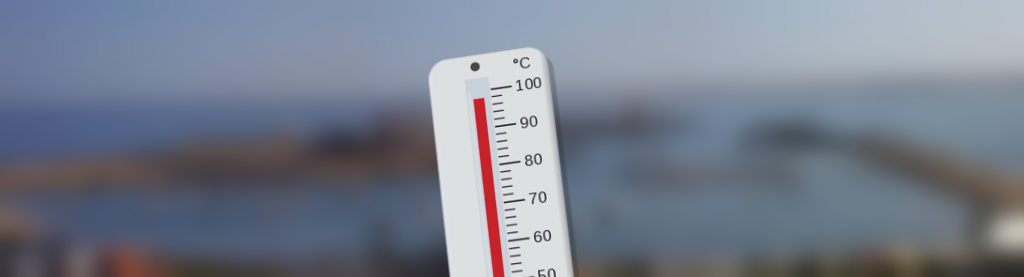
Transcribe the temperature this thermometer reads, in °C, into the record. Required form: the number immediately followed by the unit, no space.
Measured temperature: 98°C
